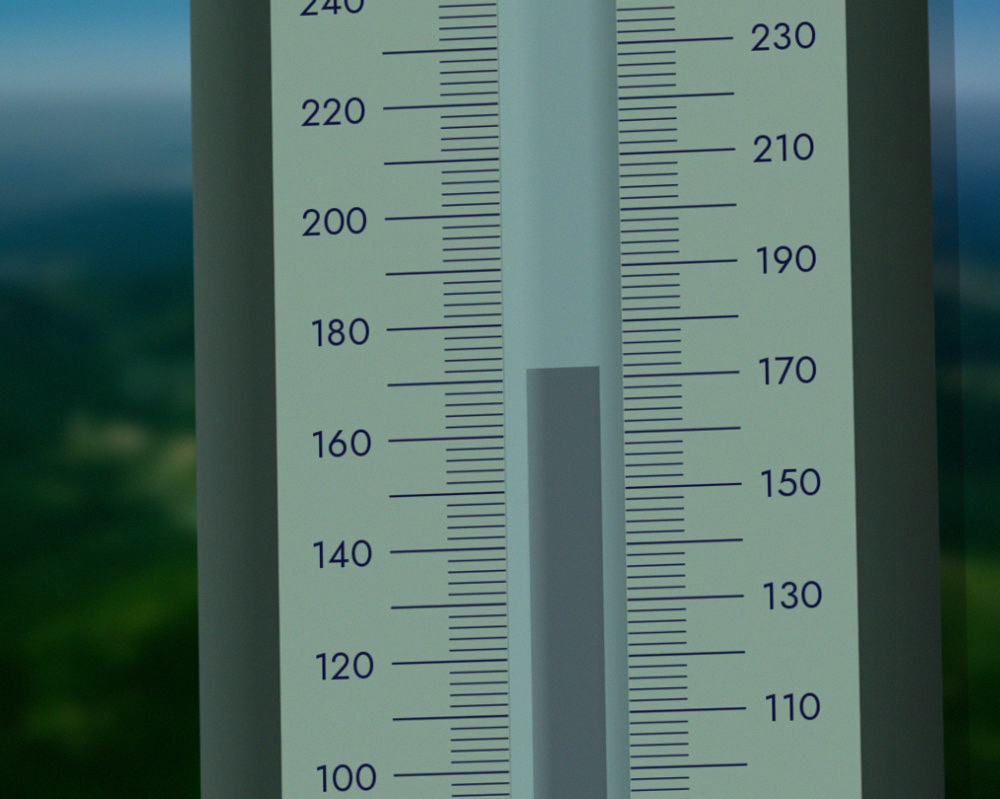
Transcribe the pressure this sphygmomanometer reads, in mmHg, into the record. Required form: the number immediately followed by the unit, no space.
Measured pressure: 172mmHg
